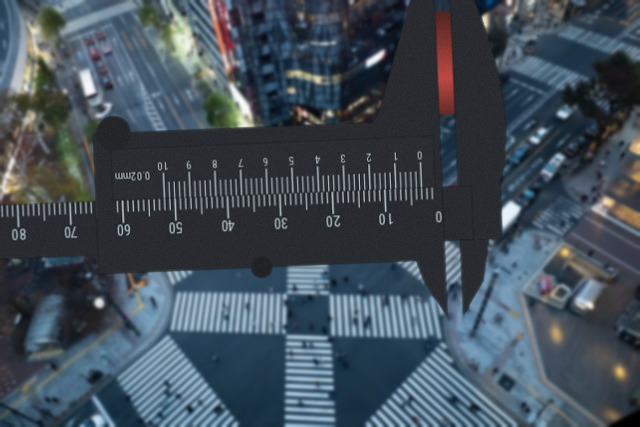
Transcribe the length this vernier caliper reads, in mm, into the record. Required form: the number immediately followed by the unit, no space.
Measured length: 3.0mm
